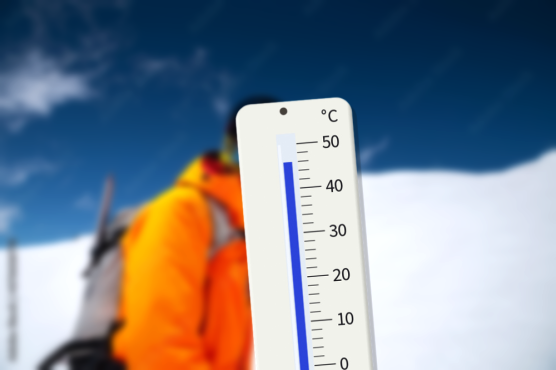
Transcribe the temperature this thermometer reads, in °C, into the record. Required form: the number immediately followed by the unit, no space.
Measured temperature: 46°C
